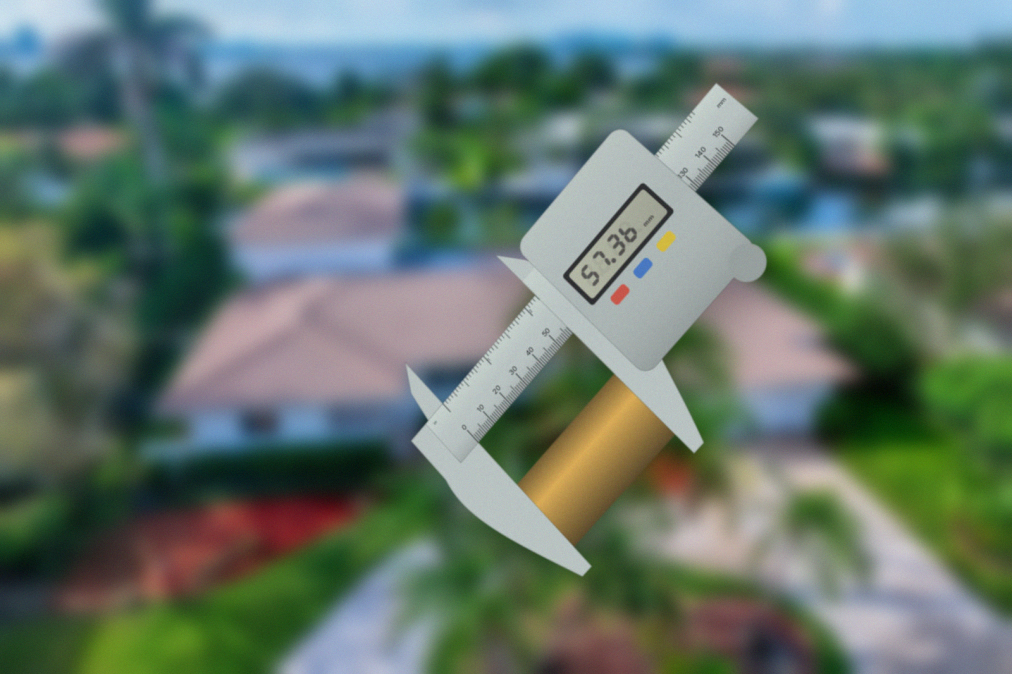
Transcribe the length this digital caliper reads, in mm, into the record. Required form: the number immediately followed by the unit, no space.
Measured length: 57.36mm
